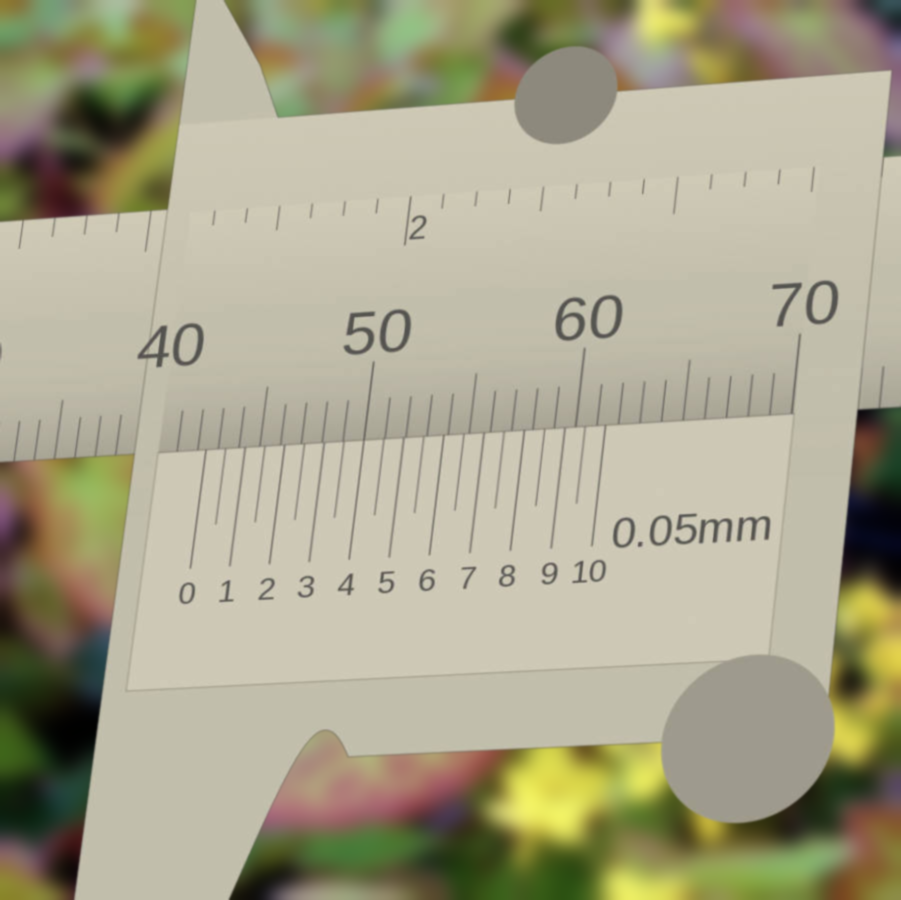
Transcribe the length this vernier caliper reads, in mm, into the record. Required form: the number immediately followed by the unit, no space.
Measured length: 42.4mm
